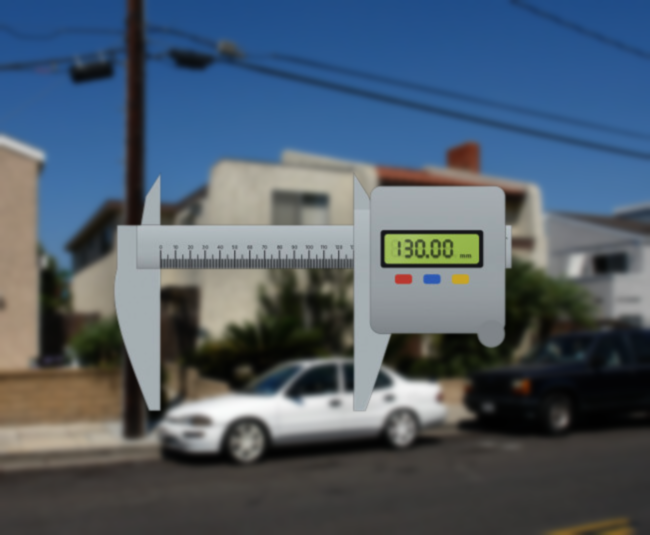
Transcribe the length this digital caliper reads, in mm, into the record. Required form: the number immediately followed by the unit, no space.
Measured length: 130.00mm
